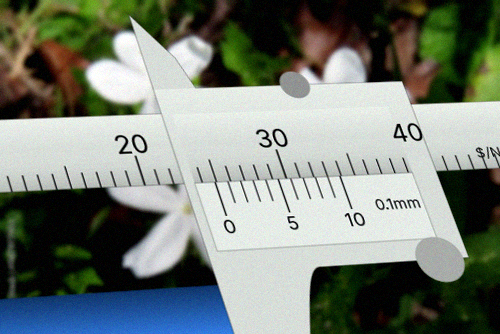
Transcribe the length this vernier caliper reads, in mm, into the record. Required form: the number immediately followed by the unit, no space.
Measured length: 24.9mm
